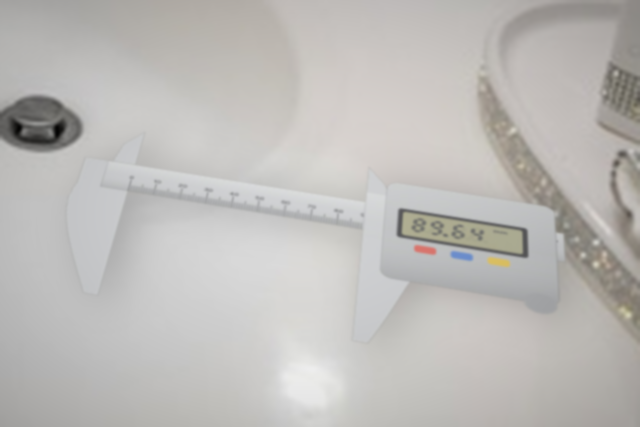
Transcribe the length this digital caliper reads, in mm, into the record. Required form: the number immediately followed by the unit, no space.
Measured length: 89.64mm
